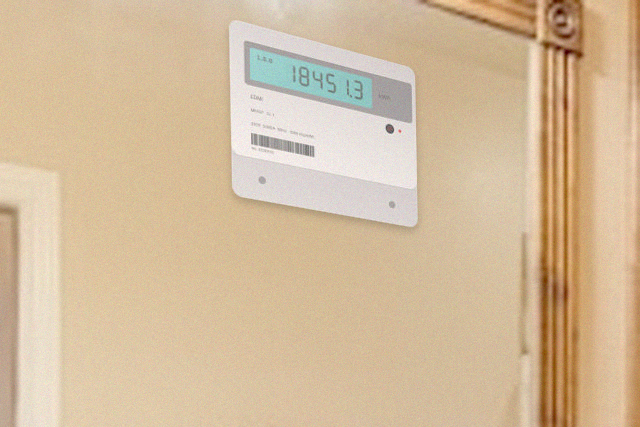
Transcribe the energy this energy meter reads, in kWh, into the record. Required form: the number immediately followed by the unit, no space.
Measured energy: 18451.3kWh
